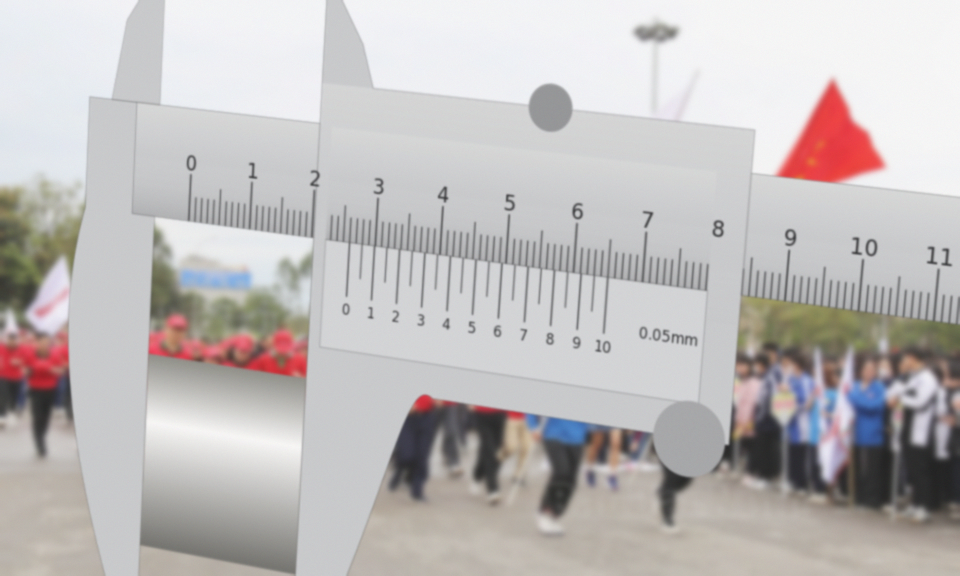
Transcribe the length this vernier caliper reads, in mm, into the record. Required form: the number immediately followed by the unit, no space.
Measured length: 26.0mm
